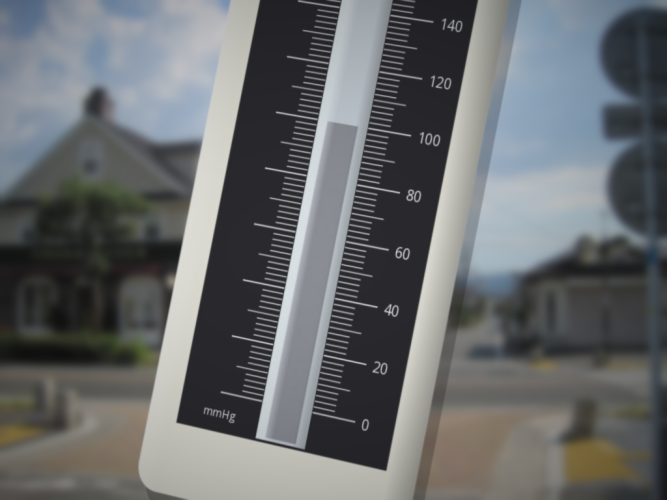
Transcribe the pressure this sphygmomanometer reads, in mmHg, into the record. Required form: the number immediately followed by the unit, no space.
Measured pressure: 100mmHg
